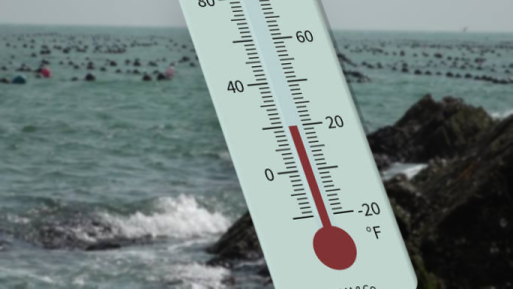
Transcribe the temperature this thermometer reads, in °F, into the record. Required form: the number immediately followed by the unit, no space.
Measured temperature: 20°F
